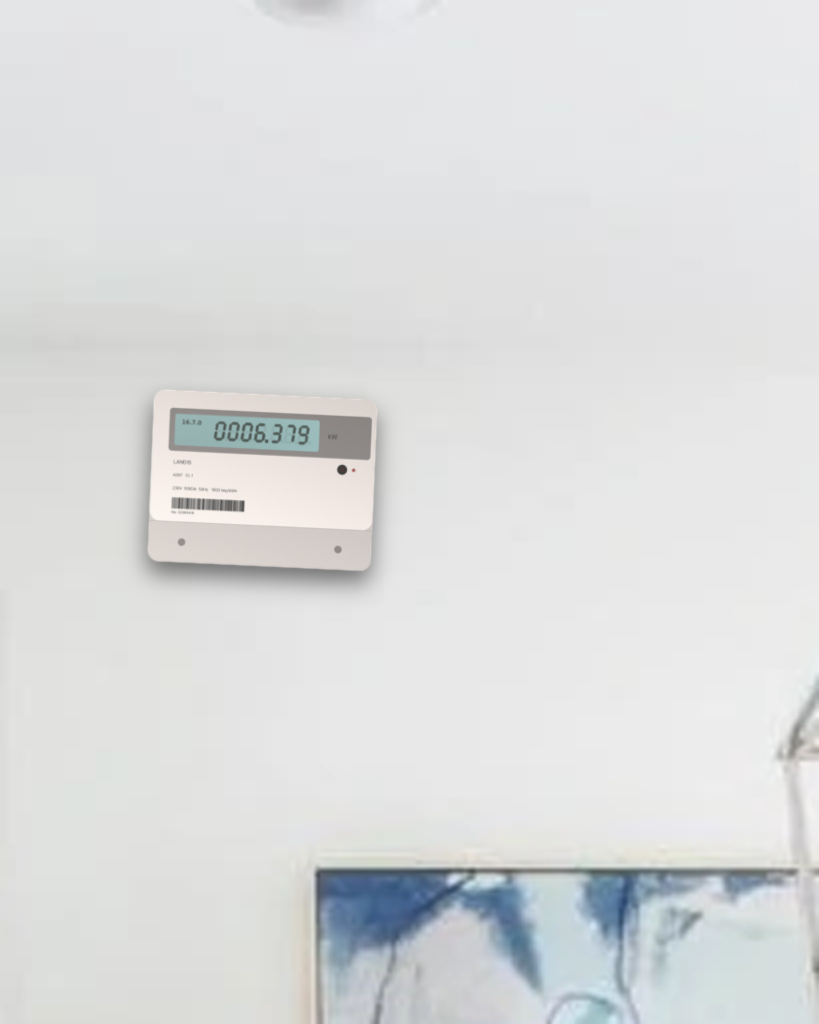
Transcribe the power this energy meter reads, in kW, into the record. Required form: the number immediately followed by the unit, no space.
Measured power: 6.379kW
